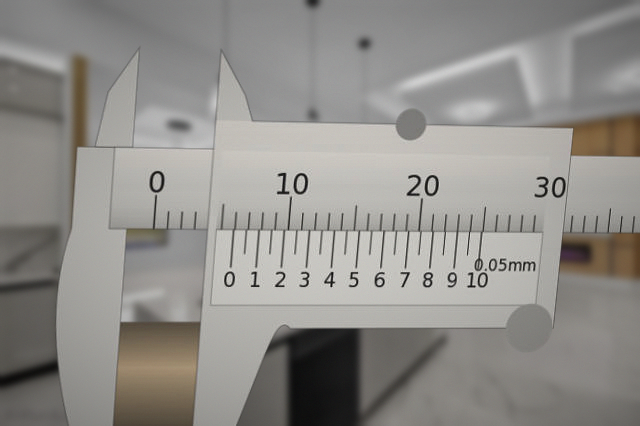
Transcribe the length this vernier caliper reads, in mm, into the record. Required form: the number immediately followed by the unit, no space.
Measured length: 5.9mm
